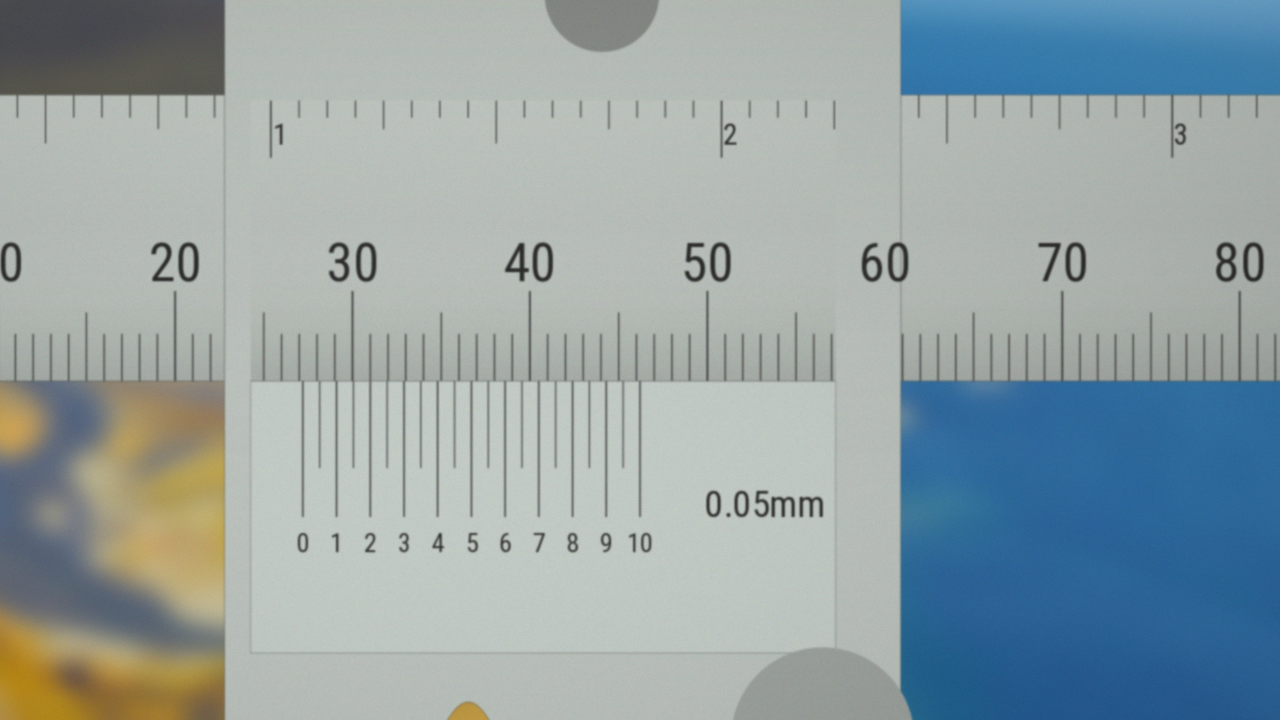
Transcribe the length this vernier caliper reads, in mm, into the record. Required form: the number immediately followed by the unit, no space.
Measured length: 27.2mm
